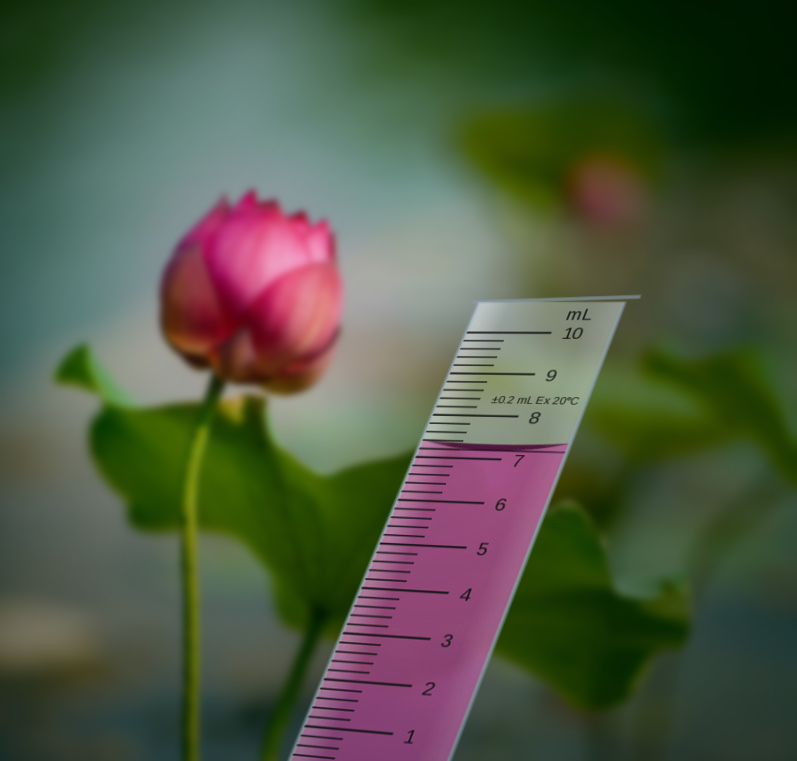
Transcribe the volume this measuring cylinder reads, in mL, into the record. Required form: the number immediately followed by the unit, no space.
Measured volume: 7.2mL
